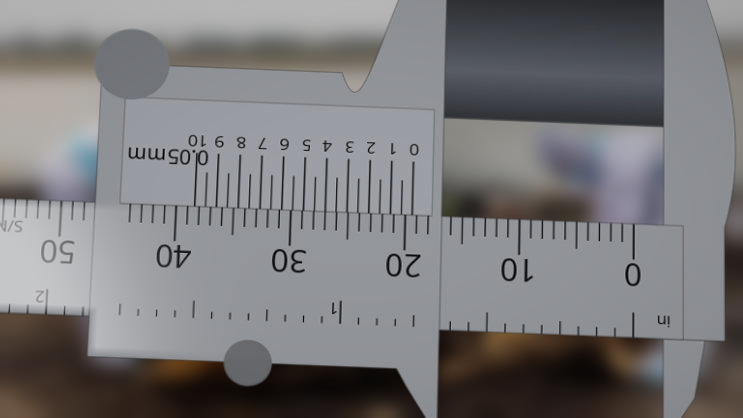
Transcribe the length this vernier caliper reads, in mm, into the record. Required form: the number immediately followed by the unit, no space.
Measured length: 19.4mm
